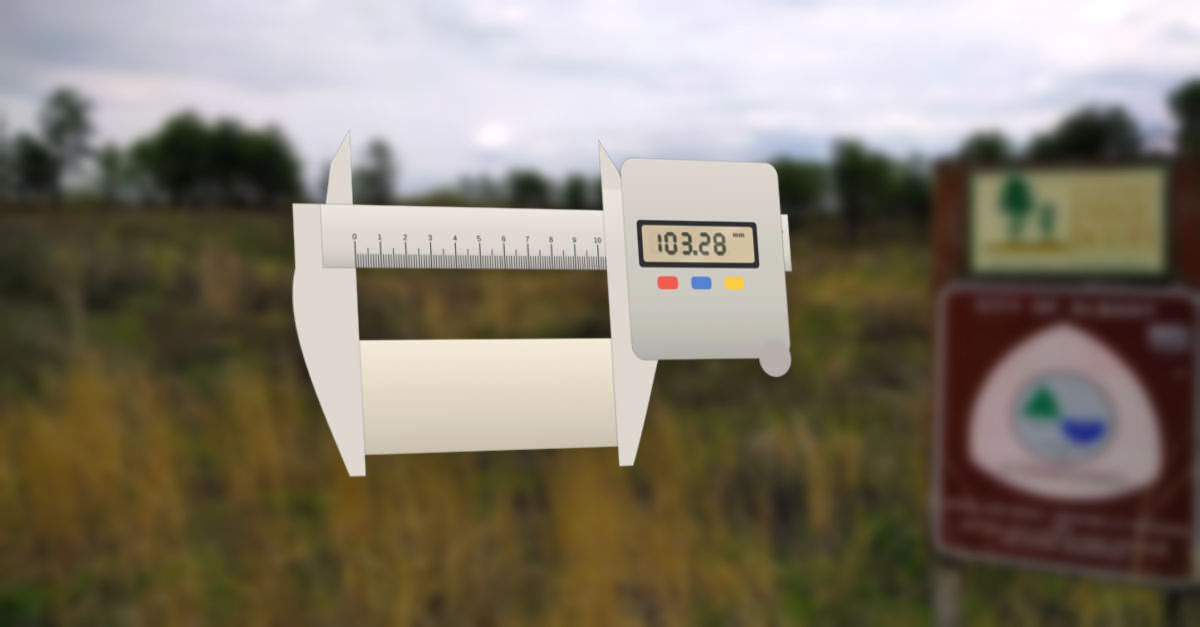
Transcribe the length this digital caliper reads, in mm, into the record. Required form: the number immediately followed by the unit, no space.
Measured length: 103.28mm
